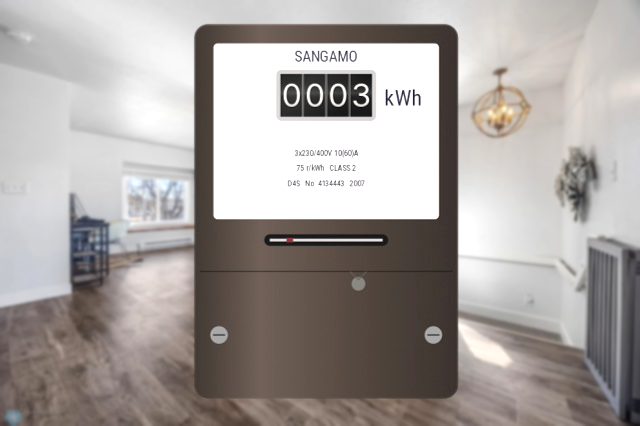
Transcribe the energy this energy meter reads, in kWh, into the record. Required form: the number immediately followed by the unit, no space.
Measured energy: 3kWh
